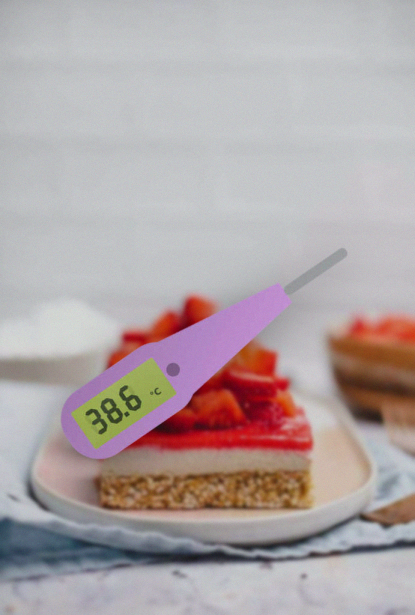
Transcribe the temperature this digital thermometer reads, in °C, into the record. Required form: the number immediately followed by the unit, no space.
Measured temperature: 38.6°C
